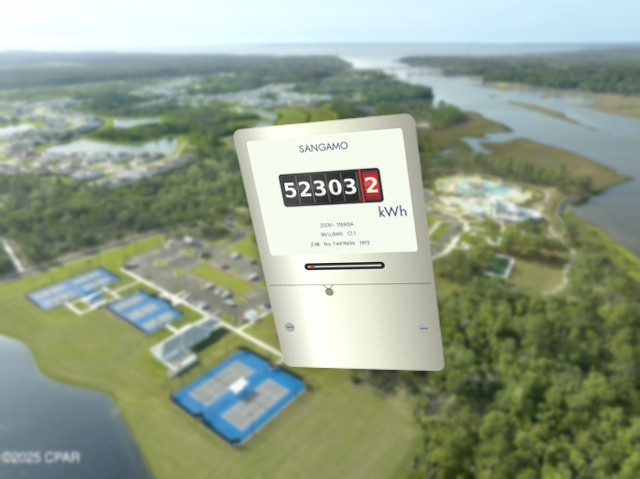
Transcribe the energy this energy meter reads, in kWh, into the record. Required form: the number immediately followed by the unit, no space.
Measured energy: 52303.2kWh
